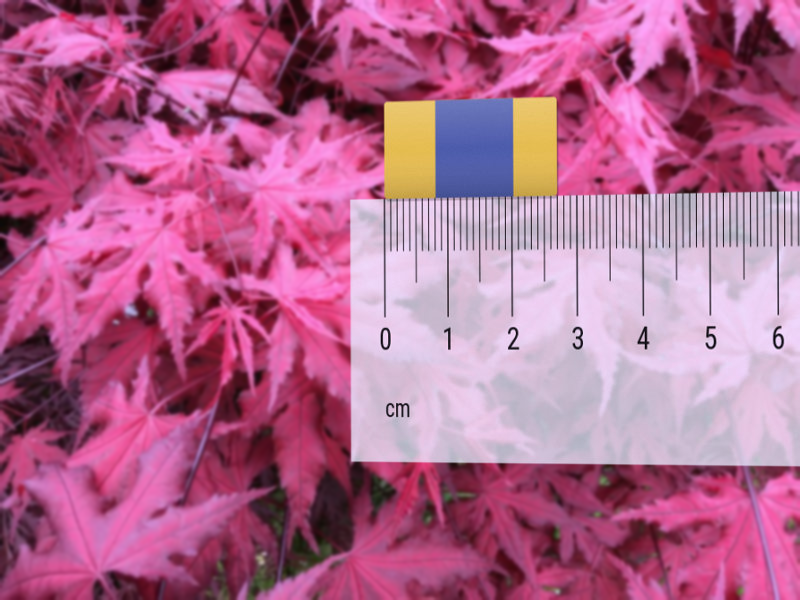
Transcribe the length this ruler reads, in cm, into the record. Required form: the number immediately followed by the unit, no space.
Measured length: 2.7cm
